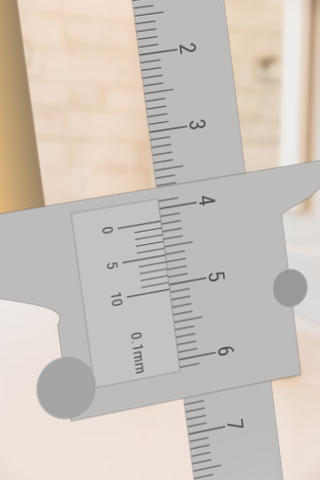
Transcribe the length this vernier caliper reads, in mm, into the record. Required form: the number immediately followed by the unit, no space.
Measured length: 41.6mm
